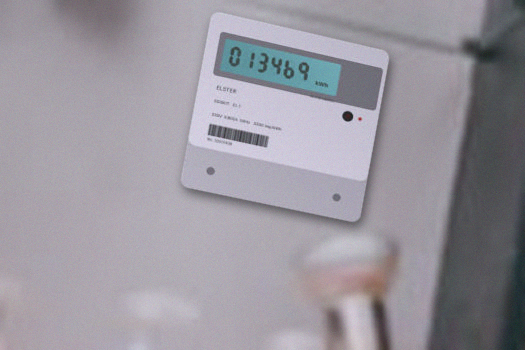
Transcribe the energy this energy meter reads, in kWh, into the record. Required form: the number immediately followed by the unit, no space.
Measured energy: 13469kWh
